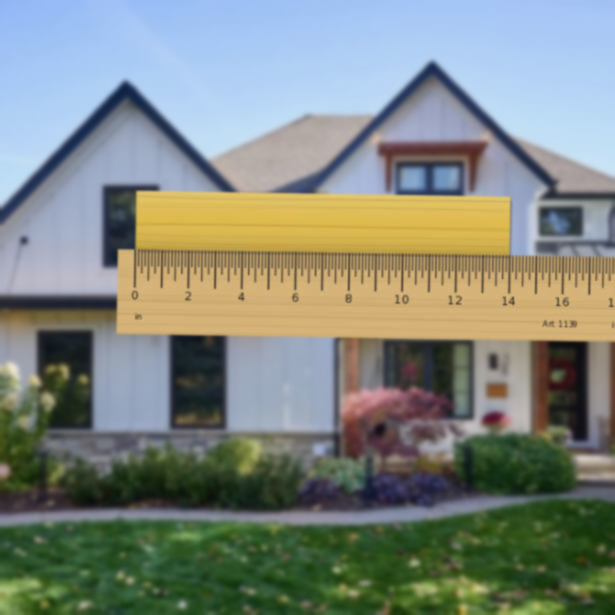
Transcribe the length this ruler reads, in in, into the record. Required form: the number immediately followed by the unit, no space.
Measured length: 14in
